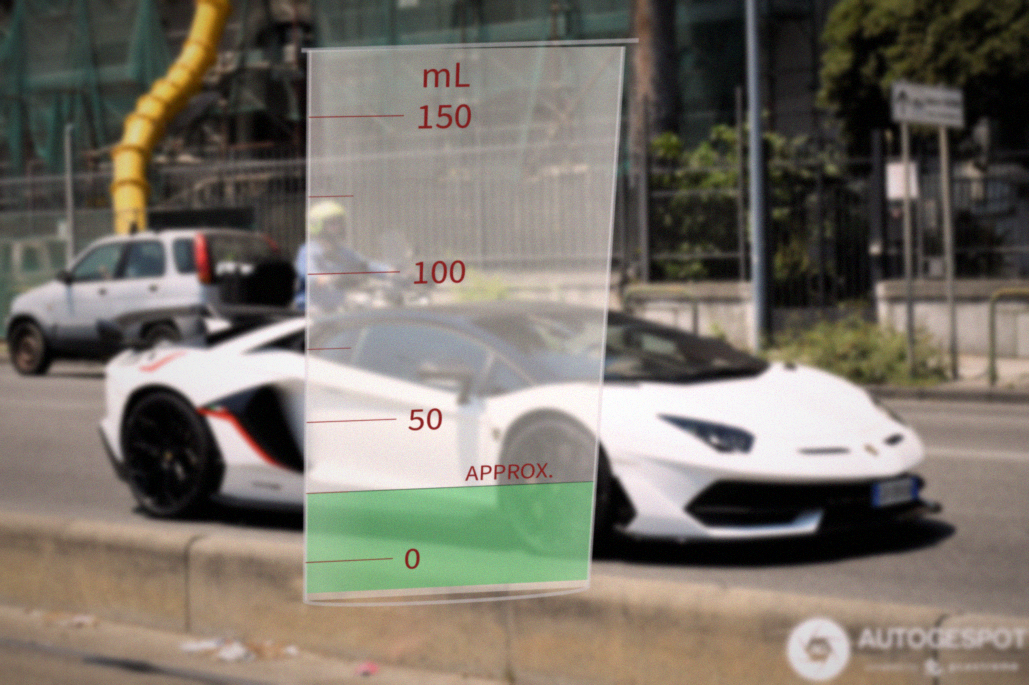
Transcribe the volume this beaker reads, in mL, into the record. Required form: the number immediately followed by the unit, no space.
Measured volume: 25mL
